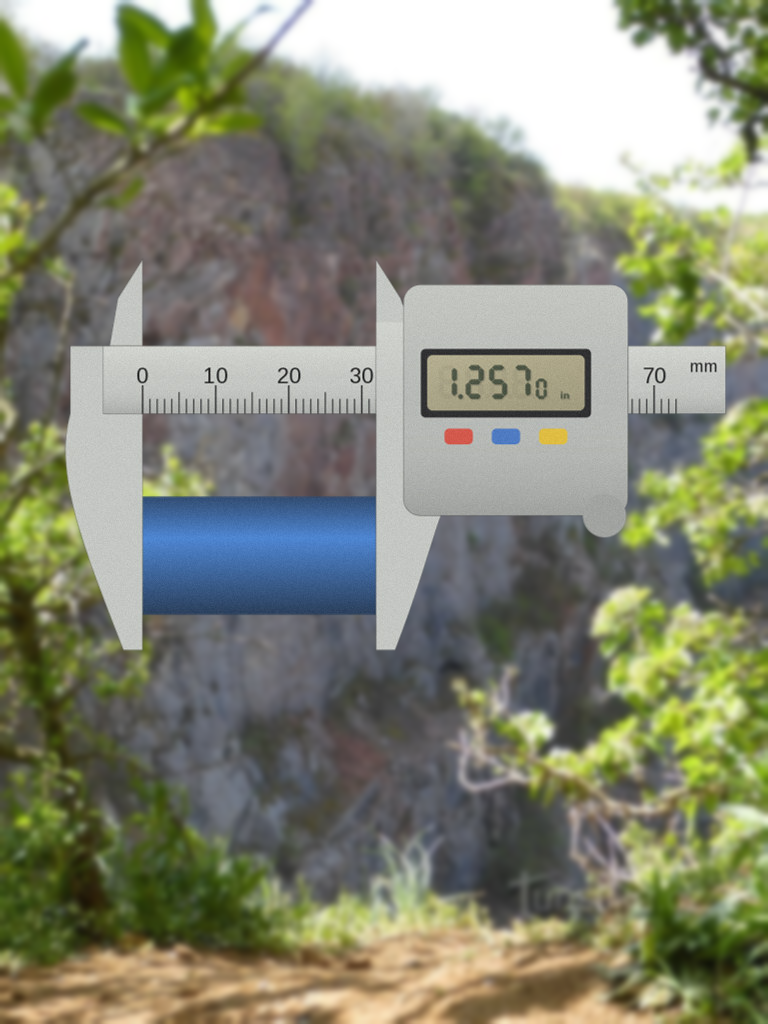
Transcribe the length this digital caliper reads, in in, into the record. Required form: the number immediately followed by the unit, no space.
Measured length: 1.2570in
